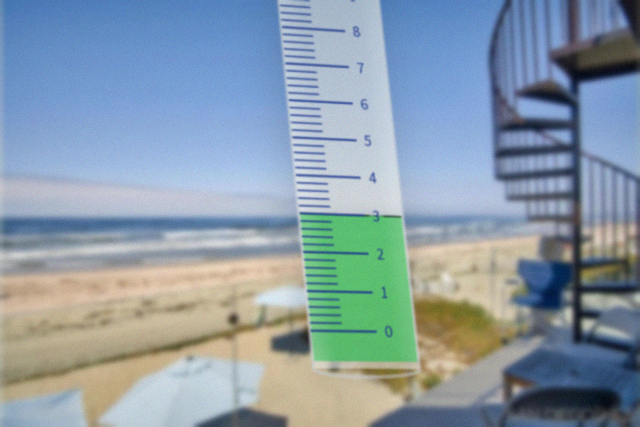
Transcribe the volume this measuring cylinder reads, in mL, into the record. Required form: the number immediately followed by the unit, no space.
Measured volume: 3mL
